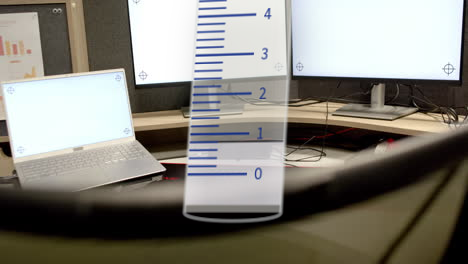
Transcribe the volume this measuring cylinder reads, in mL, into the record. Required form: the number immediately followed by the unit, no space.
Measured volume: 0.8mL
